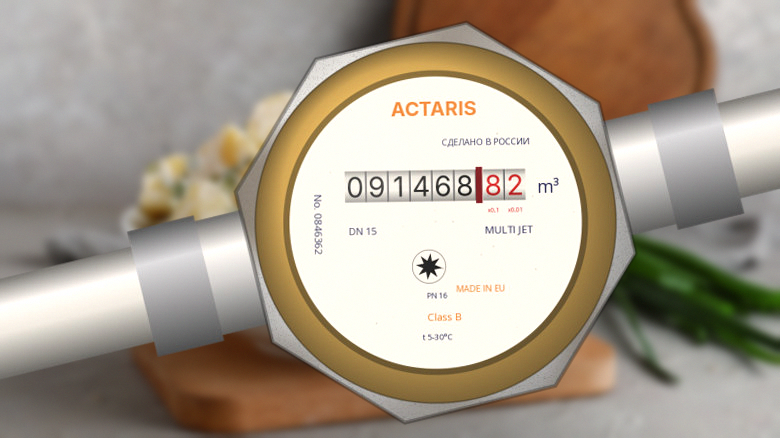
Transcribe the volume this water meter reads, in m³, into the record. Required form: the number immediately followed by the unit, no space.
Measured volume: 91468.82m³
